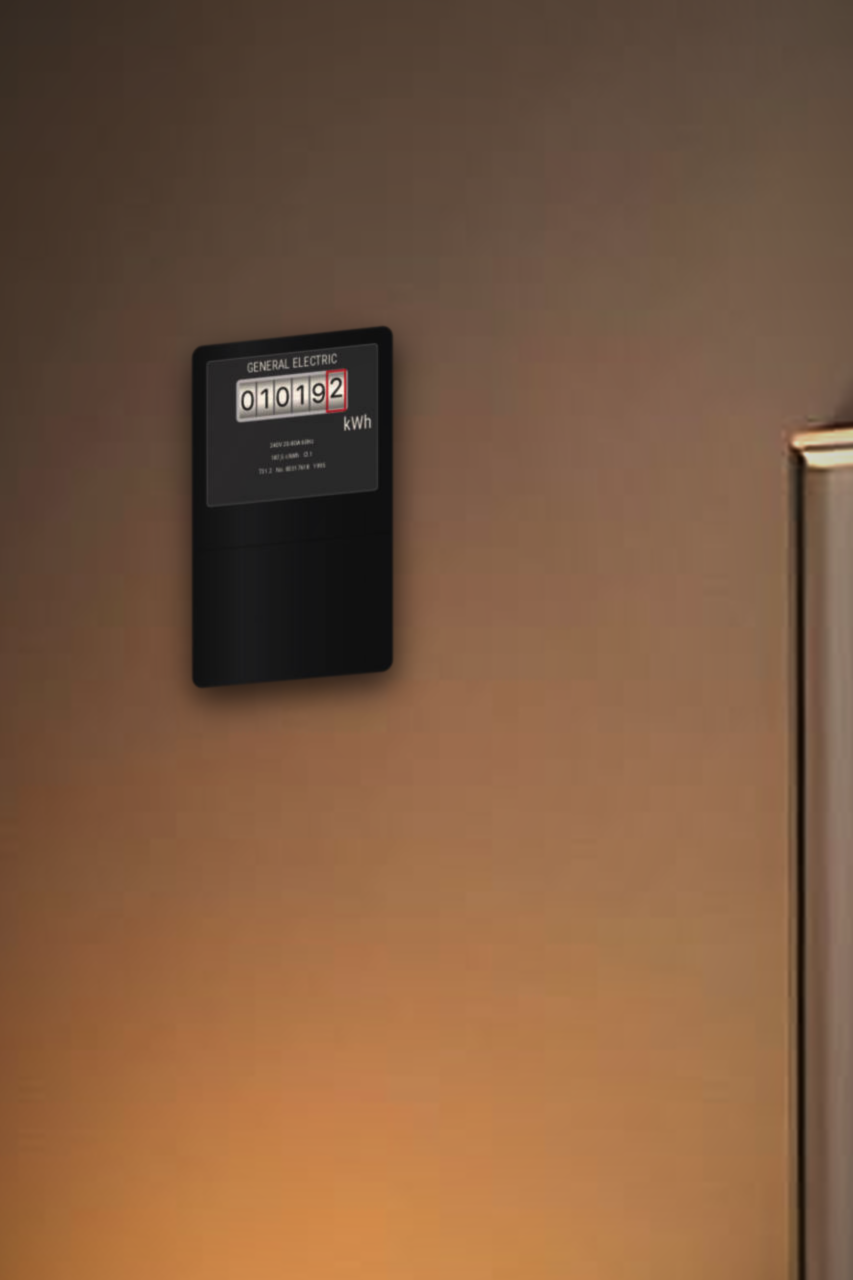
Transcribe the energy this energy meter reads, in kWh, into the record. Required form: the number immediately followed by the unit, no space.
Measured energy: 1019.2kWh
